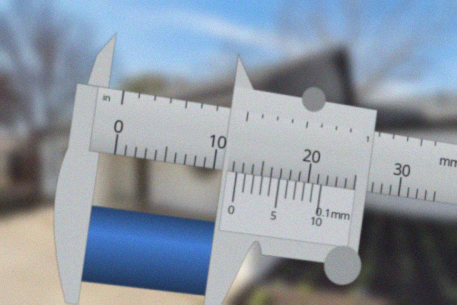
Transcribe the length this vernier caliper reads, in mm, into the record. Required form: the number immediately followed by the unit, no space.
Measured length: 12.4mm
